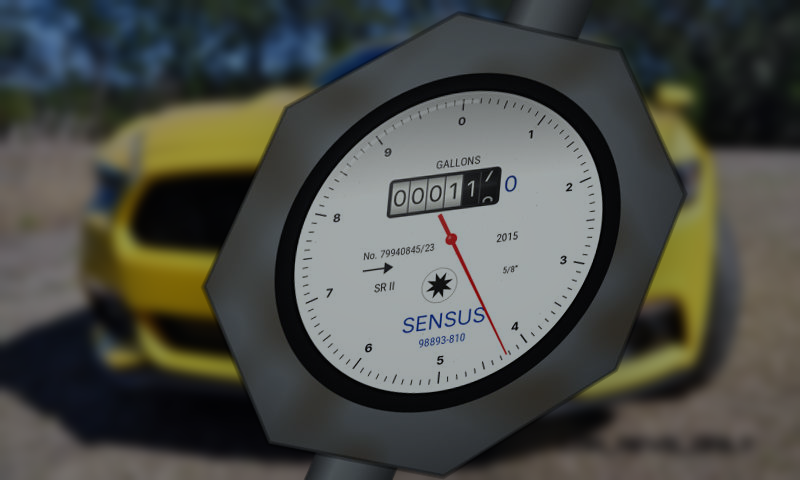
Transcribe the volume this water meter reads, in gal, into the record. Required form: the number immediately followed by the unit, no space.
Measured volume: 1174.2gal
